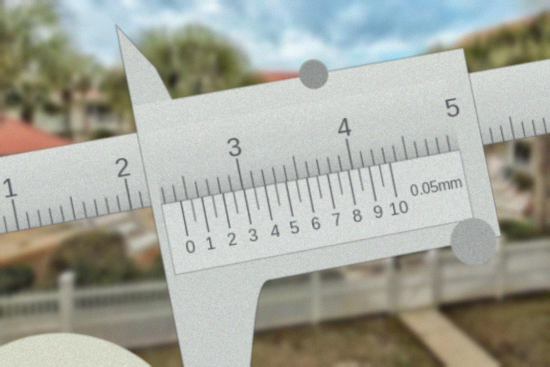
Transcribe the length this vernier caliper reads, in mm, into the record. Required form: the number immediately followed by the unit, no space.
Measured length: 24.4mm
